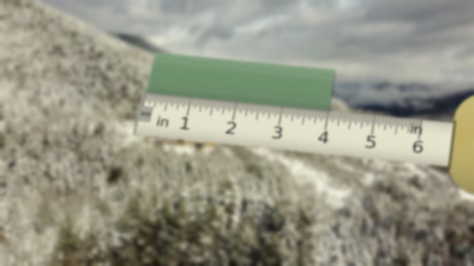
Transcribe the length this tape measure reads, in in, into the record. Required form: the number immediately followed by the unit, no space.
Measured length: 4in
